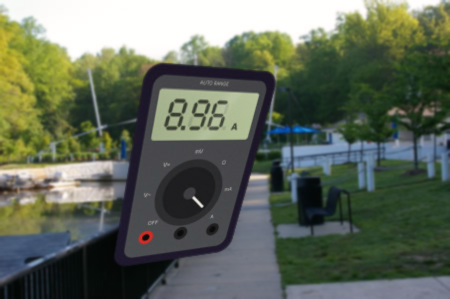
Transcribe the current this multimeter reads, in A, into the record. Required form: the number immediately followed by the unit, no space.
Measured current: 8.96A
